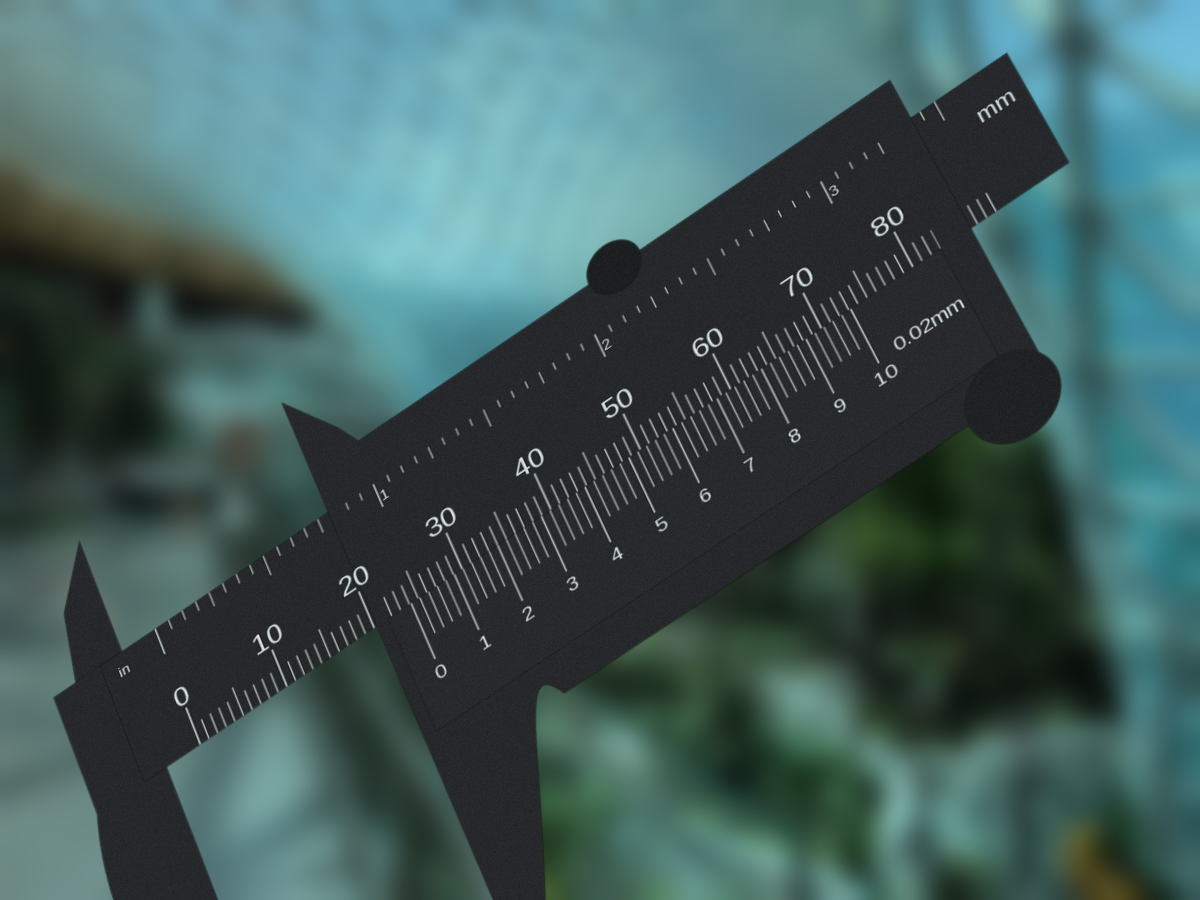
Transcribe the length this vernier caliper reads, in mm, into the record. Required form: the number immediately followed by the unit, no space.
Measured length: 24.2mm
